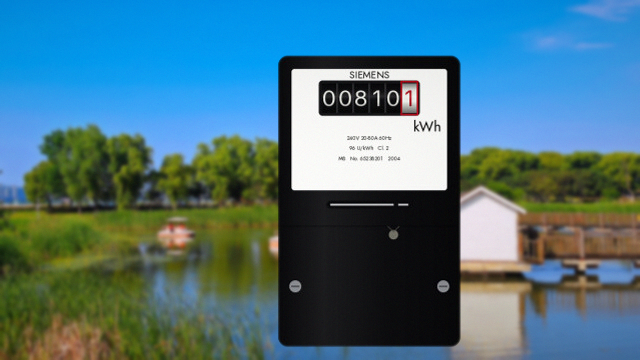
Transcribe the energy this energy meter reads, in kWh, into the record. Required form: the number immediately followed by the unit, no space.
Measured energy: 810.1kWh
